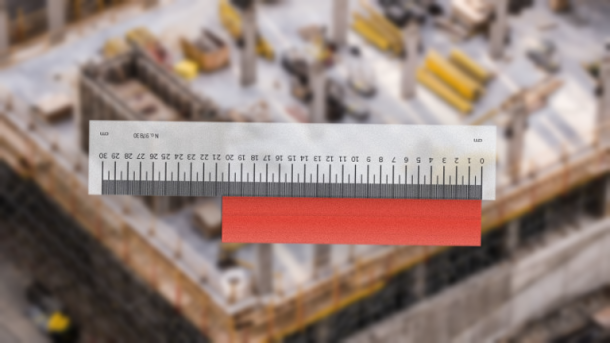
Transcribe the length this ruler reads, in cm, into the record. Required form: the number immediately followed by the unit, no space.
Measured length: 20.5cm
